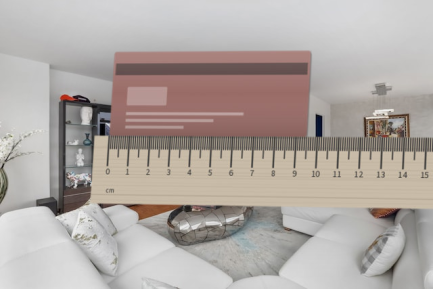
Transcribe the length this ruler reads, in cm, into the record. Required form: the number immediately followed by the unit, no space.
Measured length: 9.5cm
